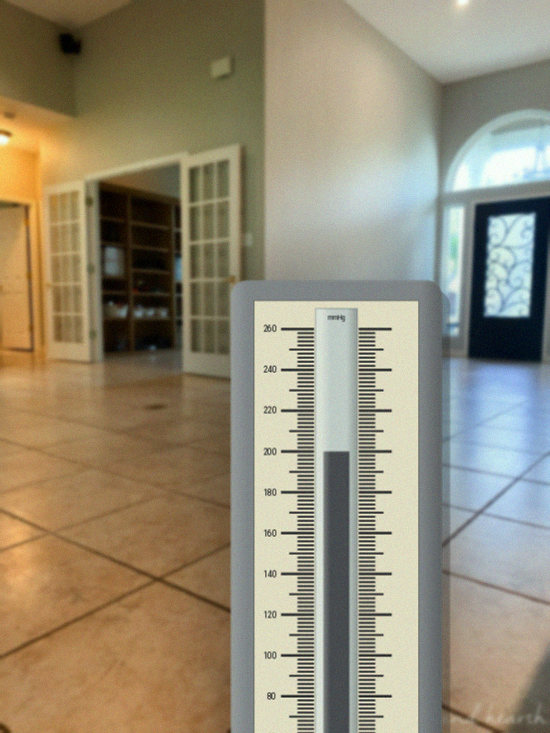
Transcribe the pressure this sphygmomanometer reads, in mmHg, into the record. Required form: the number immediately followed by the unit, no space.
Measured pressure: 200mmHg
